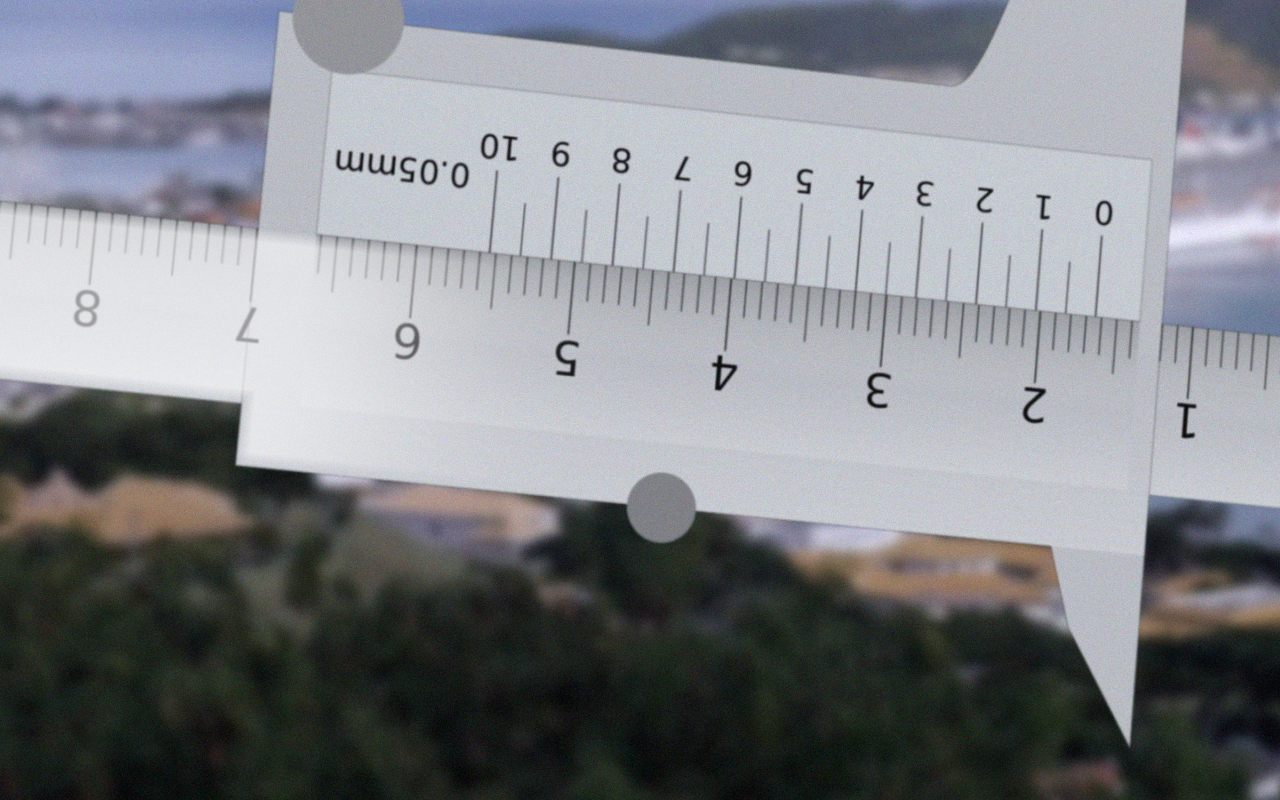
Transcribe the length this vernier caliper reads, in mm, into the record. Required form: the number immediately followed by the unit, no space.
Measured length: 16.4mm
